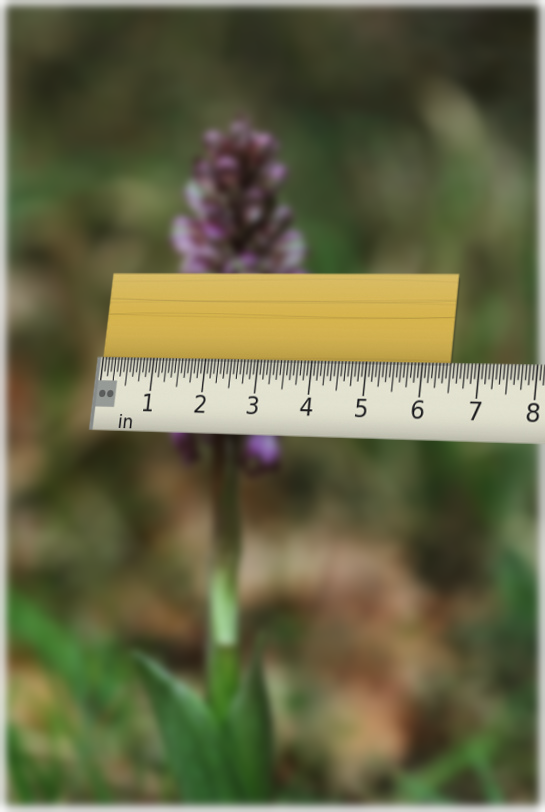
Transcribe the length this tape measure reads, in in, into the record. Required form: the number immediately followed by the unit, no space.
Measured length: 6.5in
